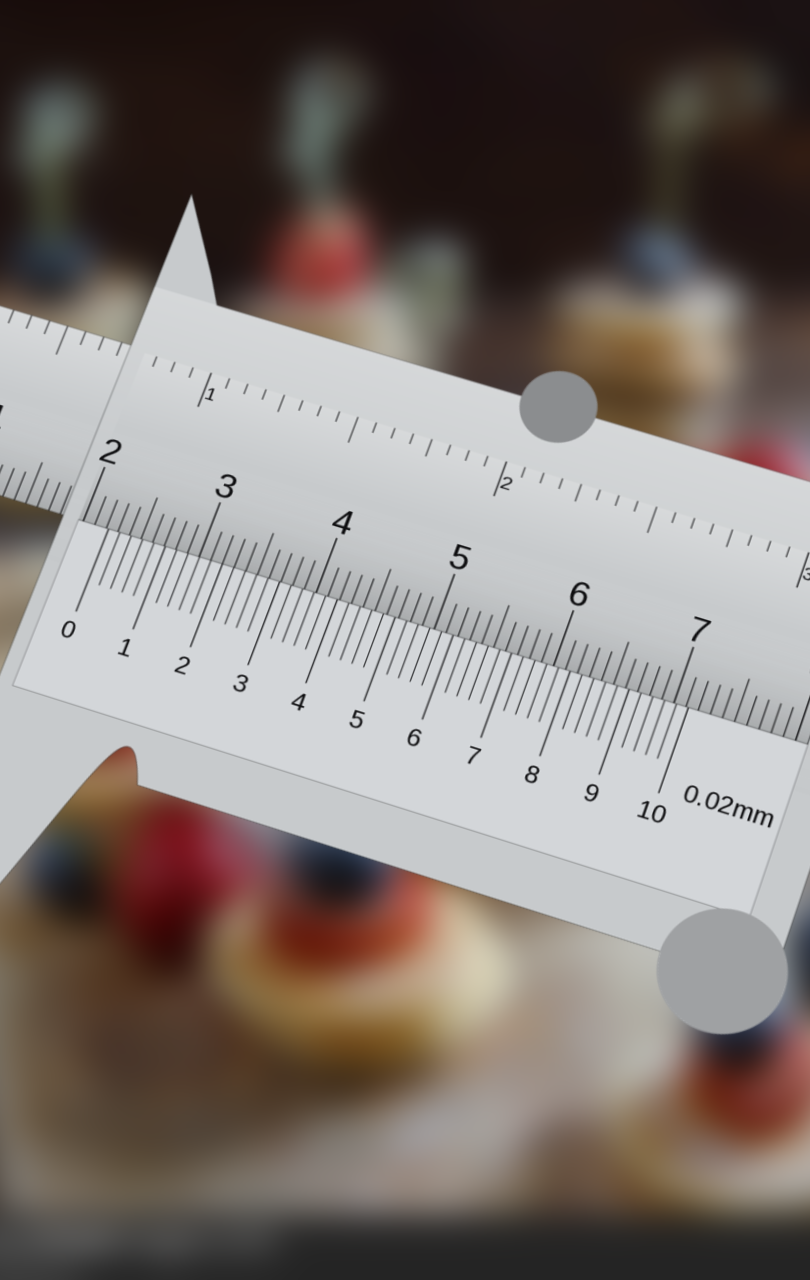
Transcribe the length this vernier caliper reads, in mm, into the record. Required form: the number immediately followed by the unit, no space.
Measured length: 22.2mm
